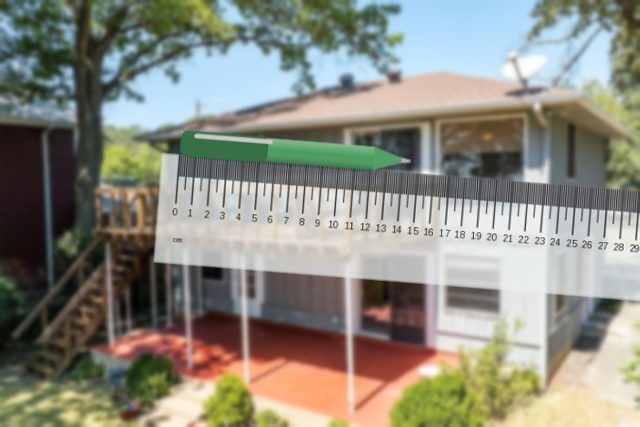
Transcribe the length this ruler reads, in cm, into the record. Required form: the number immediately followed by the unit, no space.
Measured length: 14.5cm
